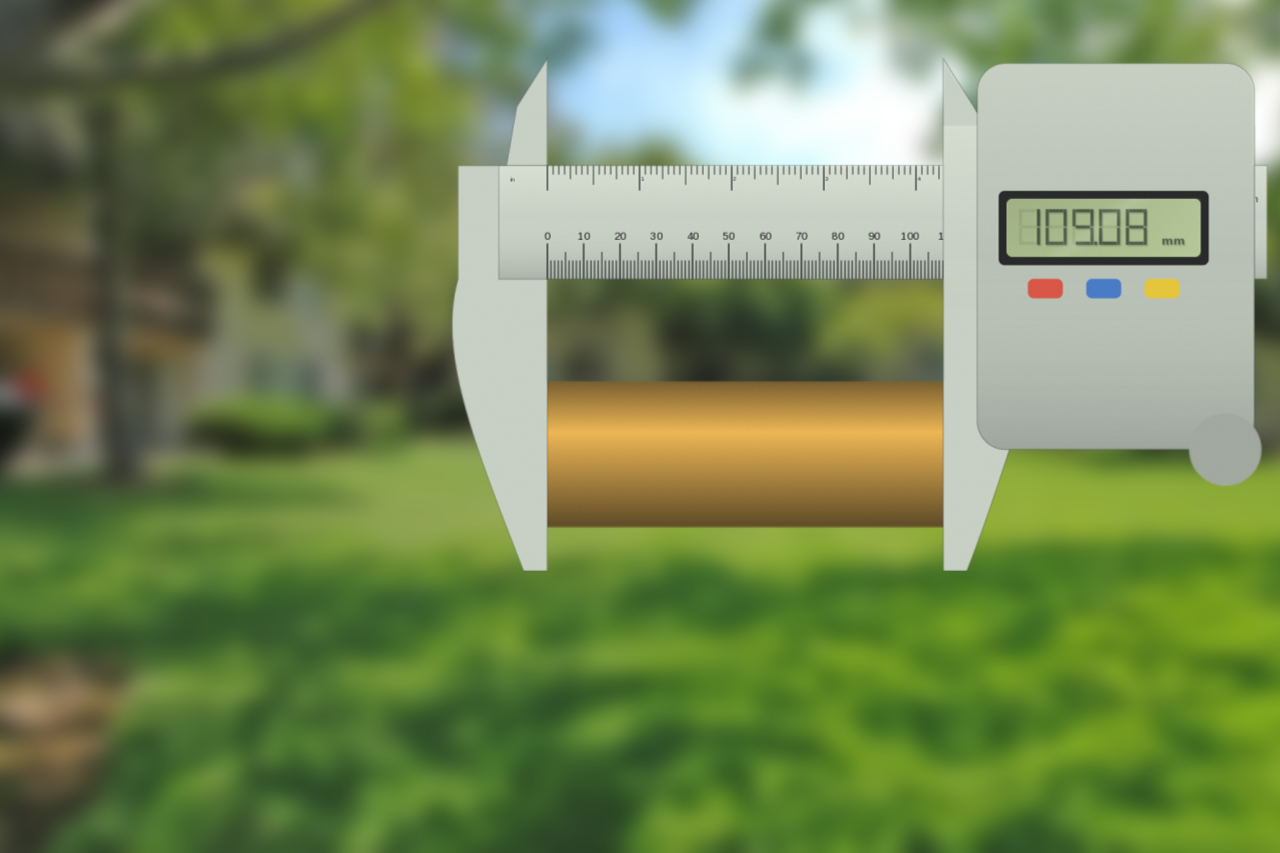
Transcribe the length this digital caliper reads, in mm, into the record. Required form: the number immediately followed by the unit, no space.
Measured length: 109.08mm
